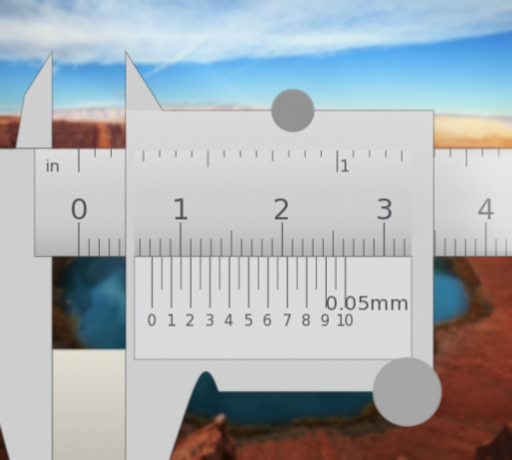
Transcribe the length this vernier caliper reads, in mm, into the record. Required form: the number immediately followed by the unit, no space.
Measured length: 7.2mm
